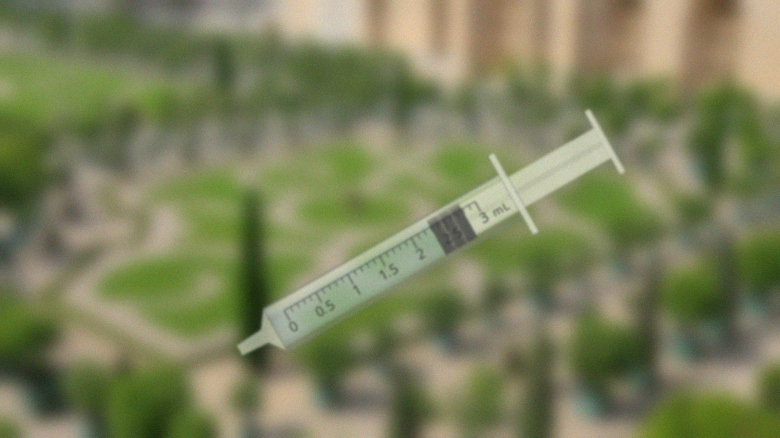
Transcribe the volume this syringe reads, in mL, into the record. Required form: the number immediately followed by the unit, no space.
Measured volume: 2.3mL
